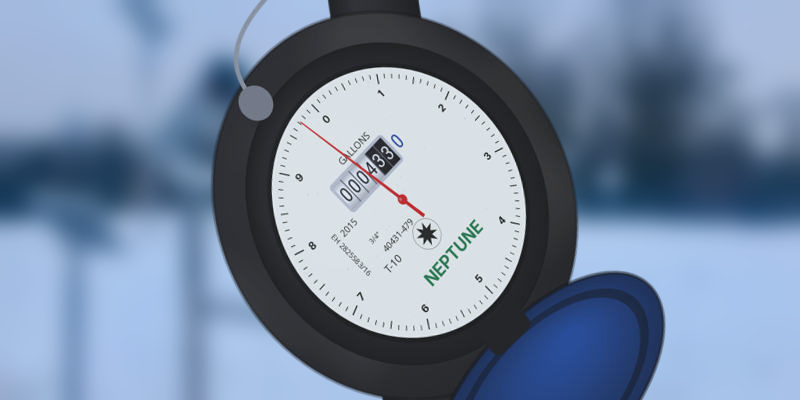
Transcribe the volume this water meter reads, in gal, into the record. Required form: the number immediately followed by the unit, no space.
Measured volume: 4329.7gal
